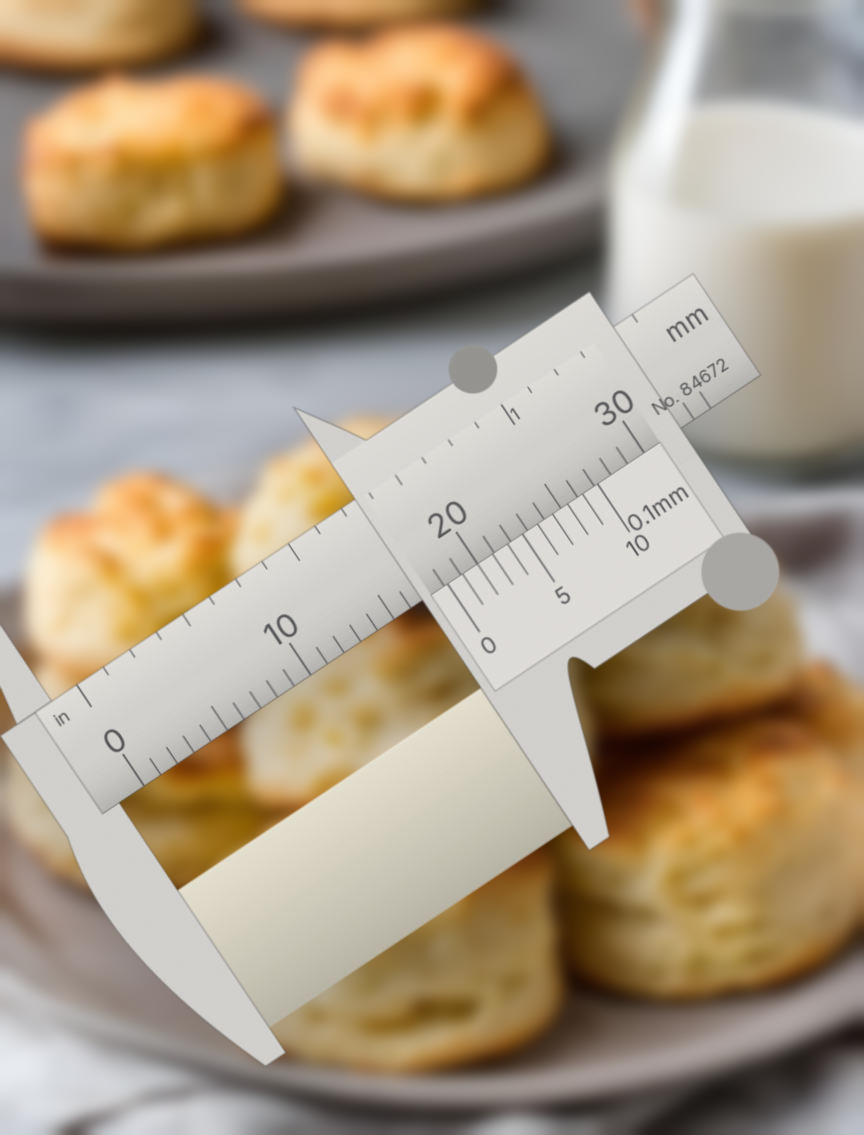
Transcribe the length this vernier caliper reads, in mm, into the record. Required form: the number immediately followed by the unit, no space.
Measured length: 18.2mm
